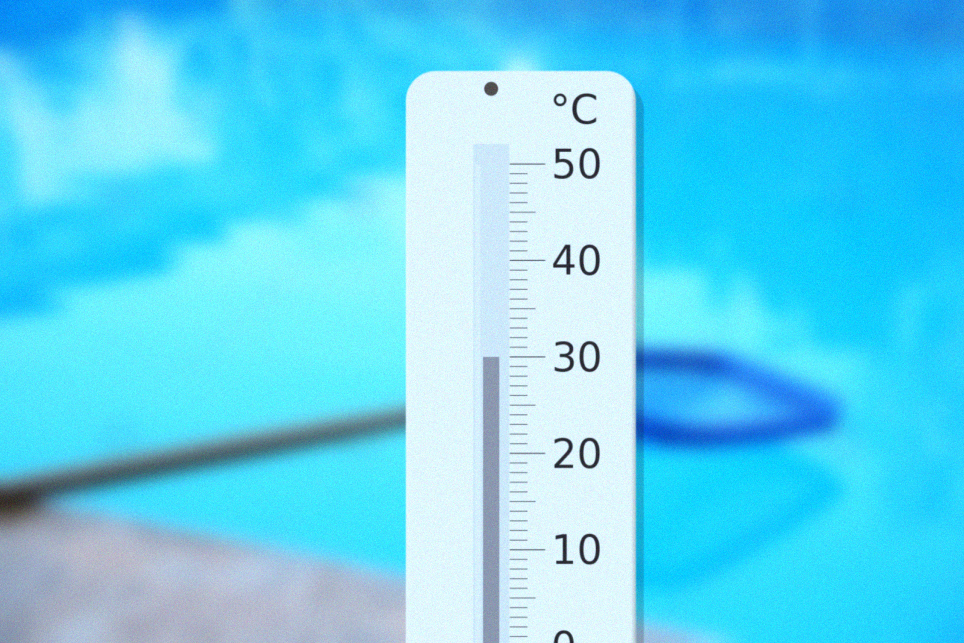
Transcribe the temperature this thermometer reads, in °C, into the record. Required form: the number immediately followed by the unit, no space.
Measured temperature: 30°C
